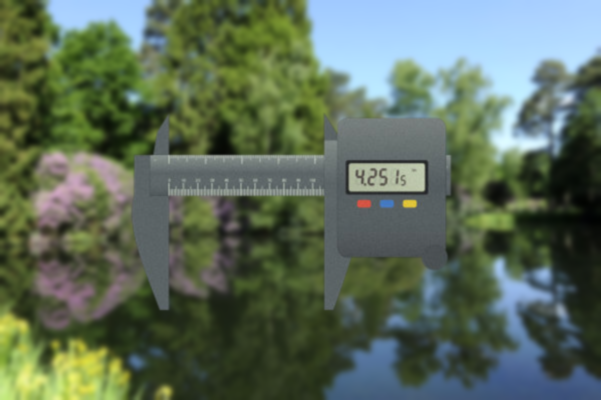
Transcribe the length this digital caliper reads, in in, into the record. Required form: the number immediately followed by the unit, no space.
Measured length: 4.2515in
